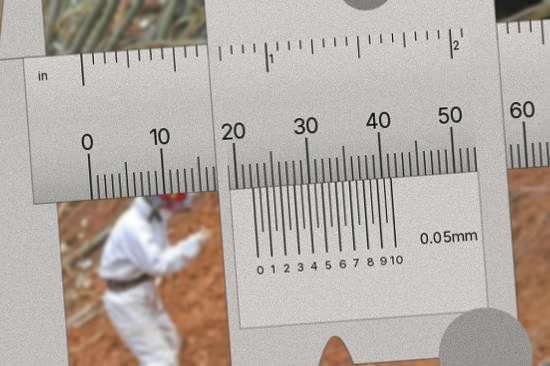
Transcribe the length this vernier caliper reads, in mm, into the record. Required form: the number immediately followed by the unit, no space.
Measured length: 22.2mm
